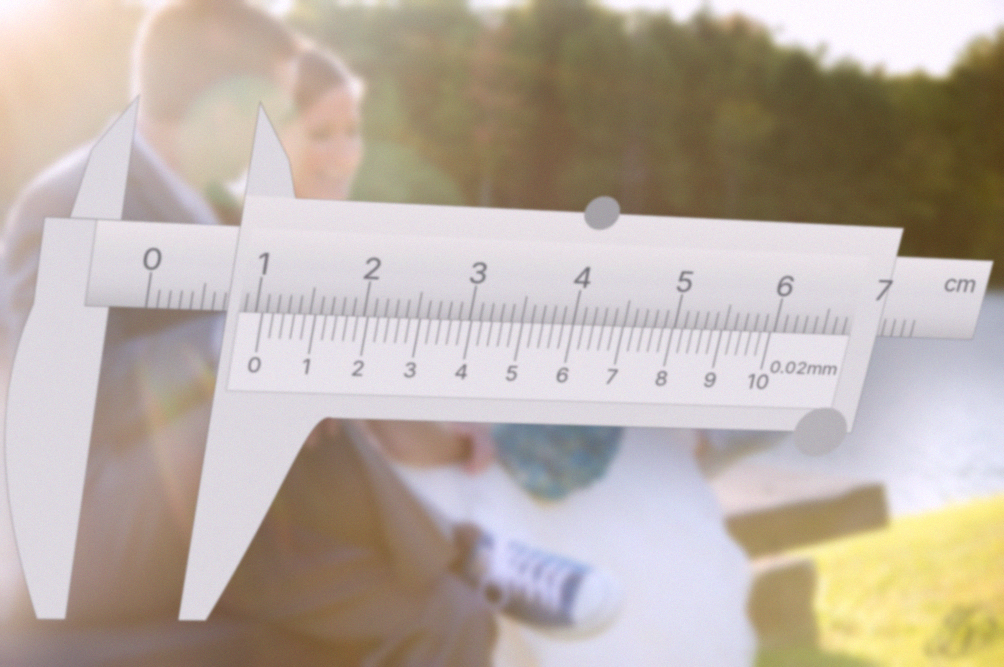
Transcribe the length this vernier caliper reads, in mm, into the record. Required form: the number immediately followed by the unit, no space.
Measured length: 10.6mm
